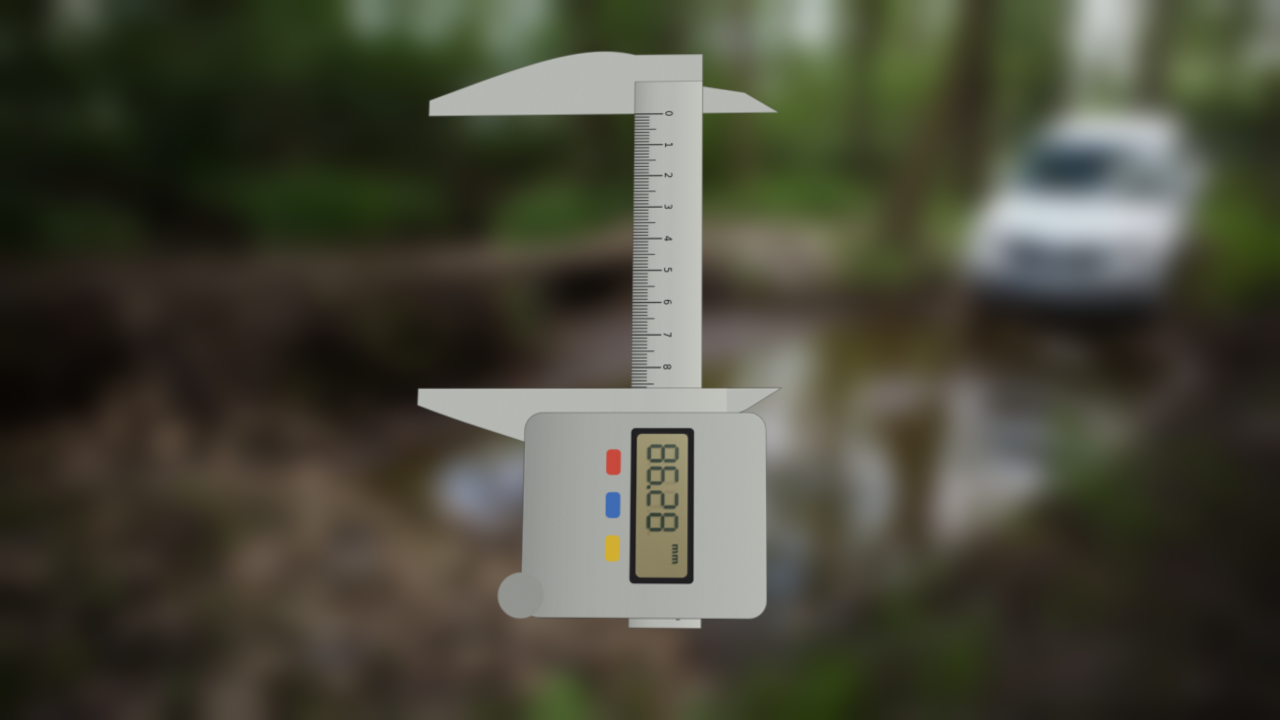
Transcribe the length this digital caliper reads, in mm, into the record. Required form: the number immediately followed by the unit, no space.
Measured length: 86.28mm
